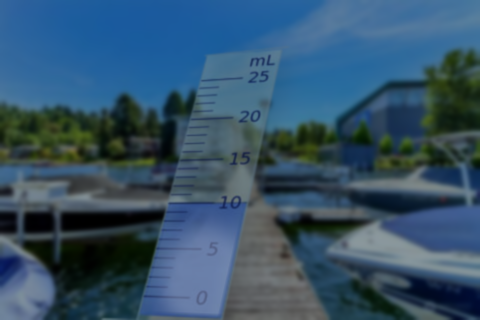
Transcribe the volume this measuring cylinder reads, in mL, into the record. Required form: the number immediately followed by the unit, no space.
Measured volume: 10mL
